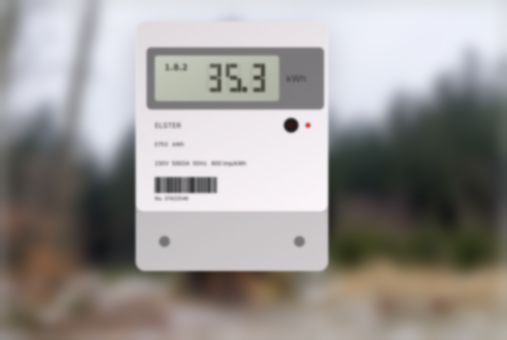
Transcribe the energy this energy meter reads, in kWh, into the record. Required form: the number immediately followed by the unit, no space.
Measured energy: 35.3kWh
